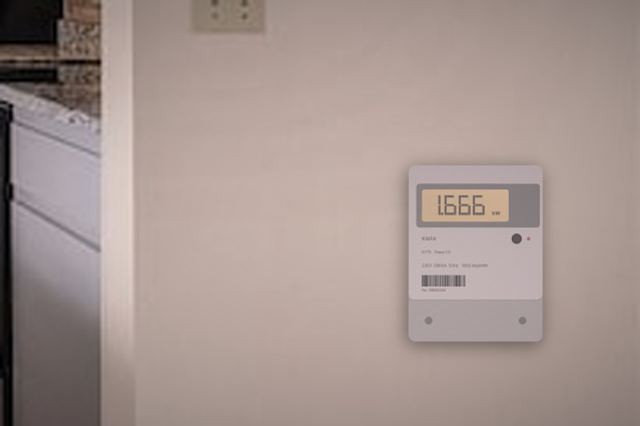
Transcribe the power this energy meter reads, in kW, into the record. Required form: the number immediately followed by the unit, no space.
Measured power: 1.666kW
